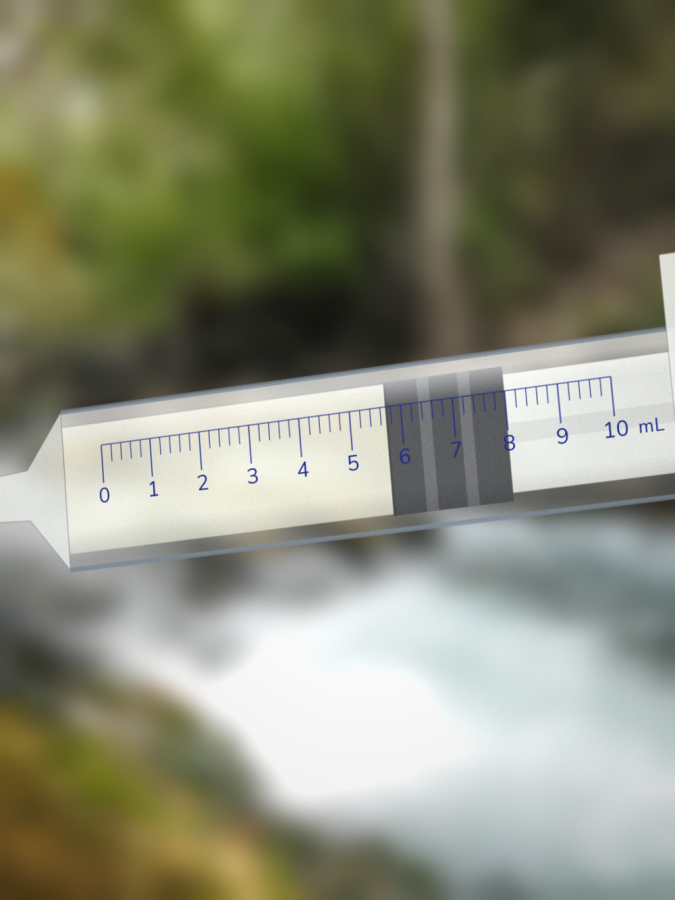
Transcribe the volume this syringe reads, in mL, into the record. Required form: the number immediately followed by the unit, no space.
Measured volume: 5.7mL
